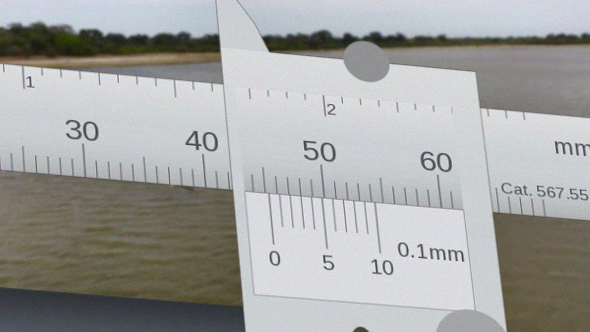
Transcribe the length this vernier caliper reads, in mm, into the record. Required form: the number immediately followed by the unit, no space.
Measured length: 45.3mm
